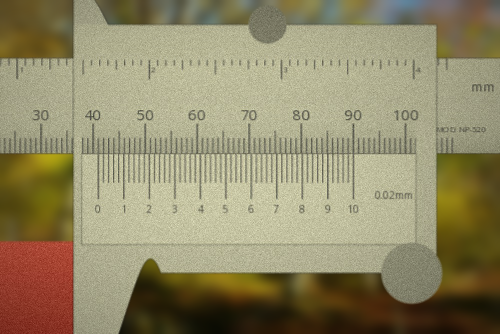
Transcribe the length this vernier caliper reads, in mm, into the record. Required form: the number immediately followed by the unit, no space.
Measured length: 41.0mm
